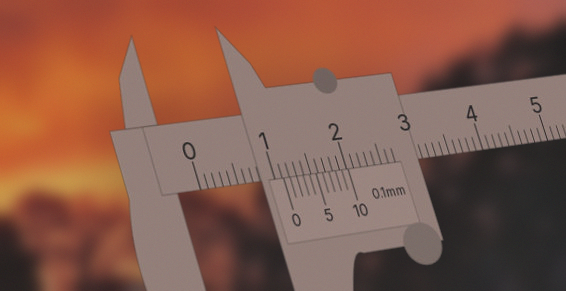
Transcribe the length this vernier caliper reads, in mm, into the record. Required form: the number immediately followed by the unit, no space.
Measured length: 11.2mm
